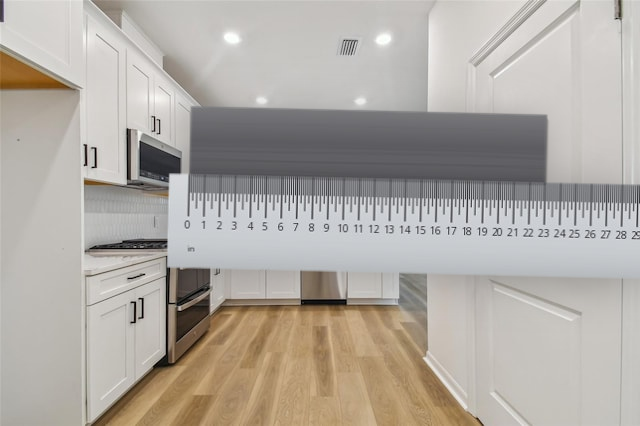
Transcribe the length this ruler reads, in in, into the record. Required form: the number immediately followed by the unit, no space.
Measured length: 23in
